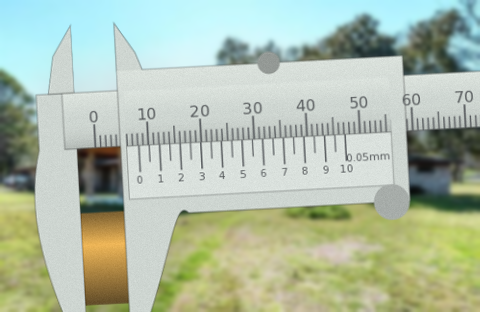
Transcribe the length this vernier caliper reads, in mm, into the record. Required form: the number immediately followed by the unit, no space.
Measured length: 8.2mm
